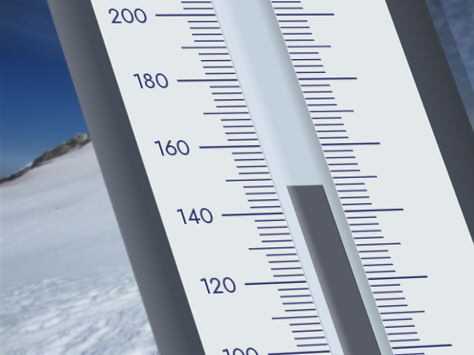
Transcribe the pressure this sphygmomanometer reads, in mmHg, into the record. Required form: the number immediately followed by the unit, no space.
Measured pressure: 148mmHg
